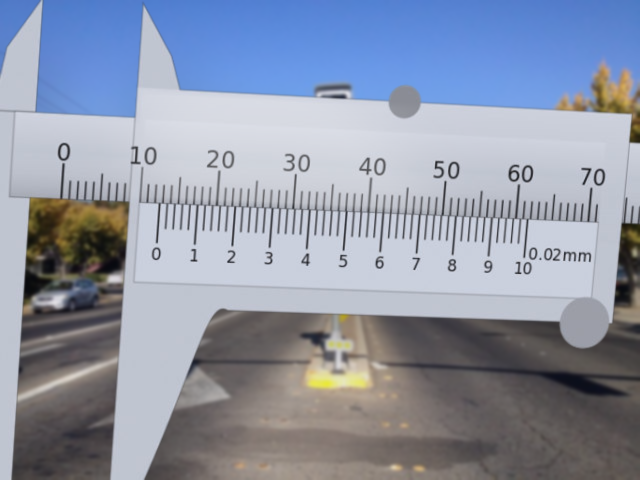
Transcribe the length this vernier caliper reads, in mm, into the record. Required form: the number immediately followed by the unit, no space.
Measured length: 12.6mm
